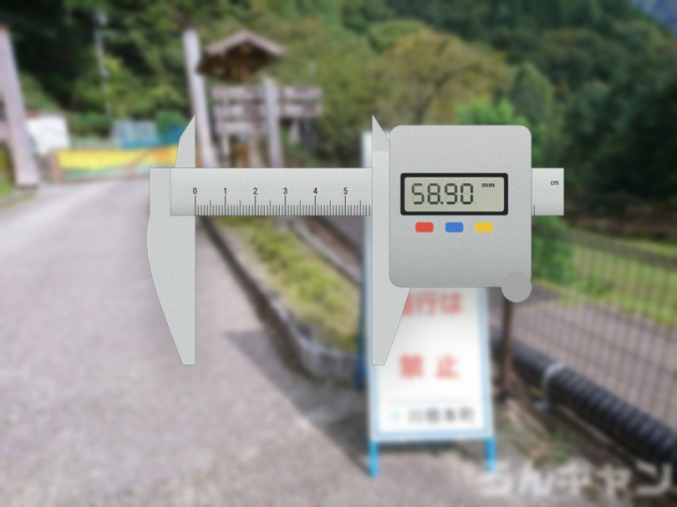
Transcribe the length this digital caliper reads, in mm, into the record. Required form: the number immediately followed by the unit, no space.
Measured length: 58.90mm
